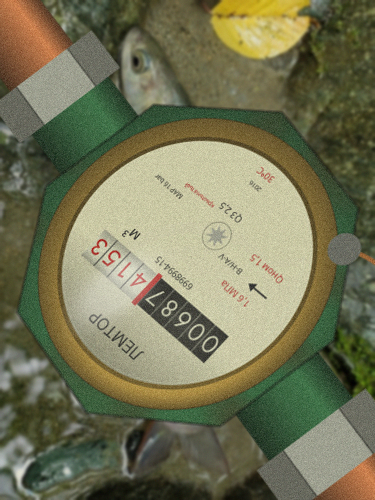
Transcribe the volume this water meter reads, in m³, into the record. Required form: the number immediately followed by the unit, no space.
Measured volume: 687.4153m³
